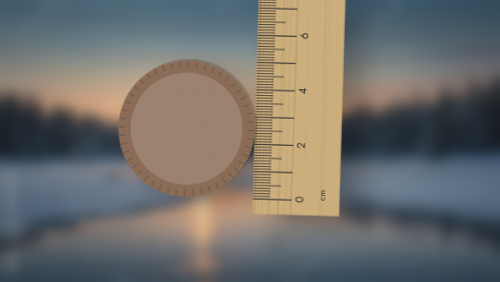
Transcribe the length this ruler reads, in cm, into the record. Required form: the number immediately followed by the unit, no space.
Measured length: 5cm
